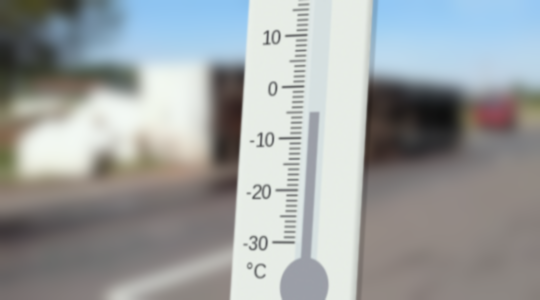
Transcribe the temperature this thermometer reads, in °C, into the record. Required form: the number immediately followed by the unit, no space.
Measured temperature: -5°C
